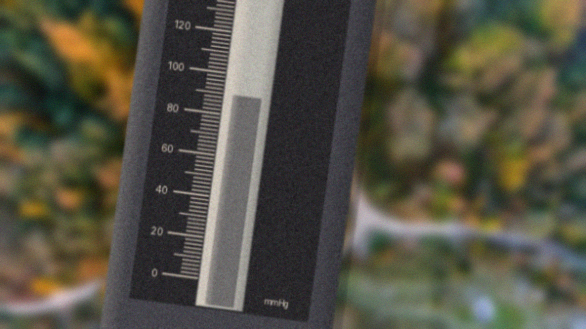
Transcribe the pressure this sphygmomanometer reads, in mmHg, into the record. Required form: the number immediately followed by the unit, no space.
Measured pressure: 90mmHg
